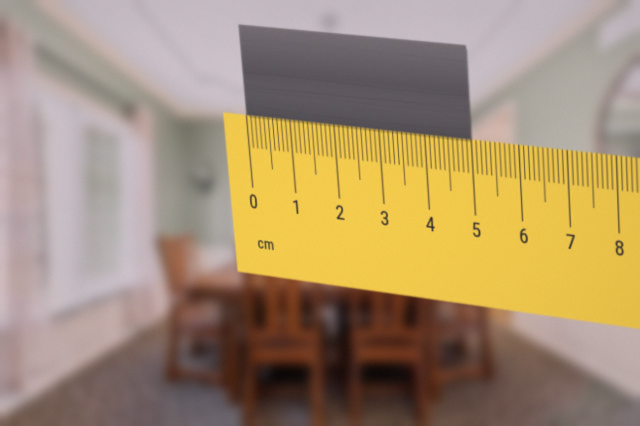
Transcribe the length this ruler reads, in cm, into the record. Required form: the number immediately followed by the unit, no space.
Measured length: 5cm
